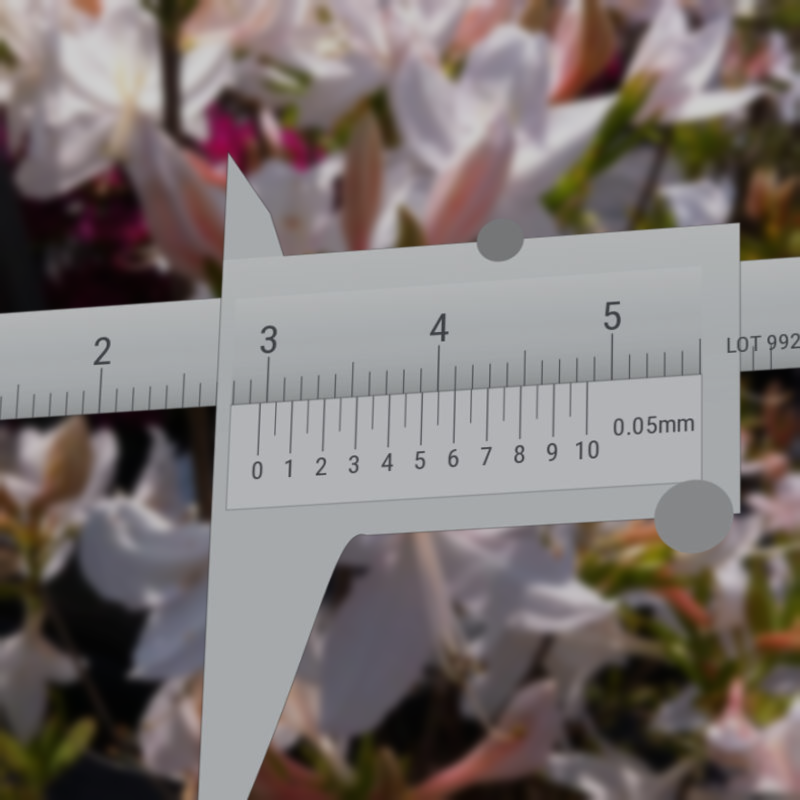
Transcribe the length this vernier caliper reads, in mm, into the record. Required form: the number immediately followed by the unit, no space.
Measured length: 29.6mm
